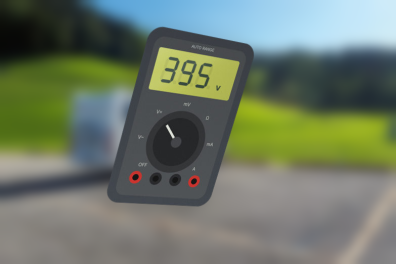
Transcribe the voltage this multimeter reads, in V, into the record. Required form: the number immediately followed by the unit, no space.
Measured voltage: 395V
